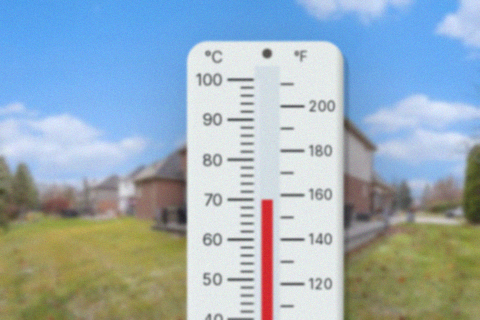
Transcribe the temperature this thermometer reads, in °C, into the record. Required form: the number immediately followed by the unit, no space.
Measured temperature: 70°C
